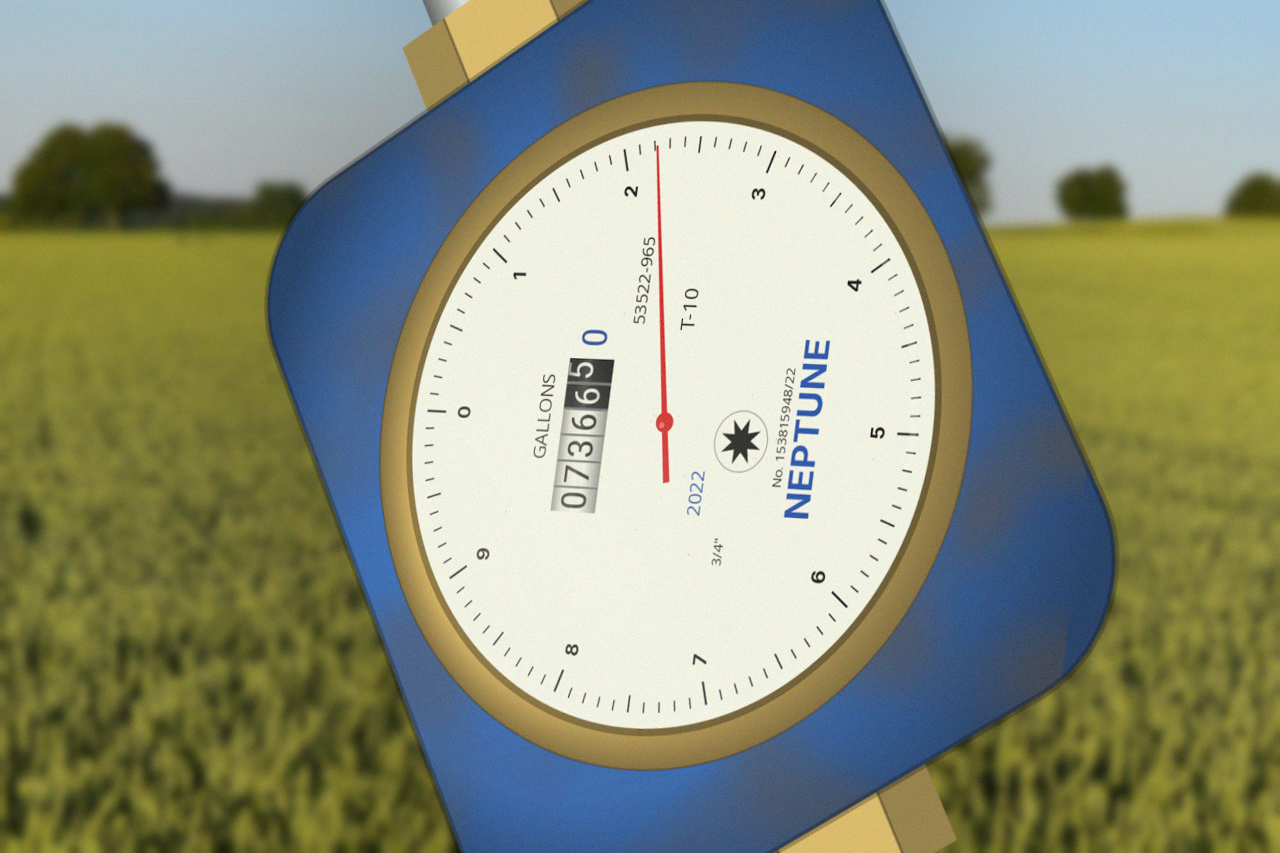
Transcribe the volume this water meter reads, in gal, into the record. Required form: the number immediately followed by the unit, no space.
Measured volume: 736652.2gal
